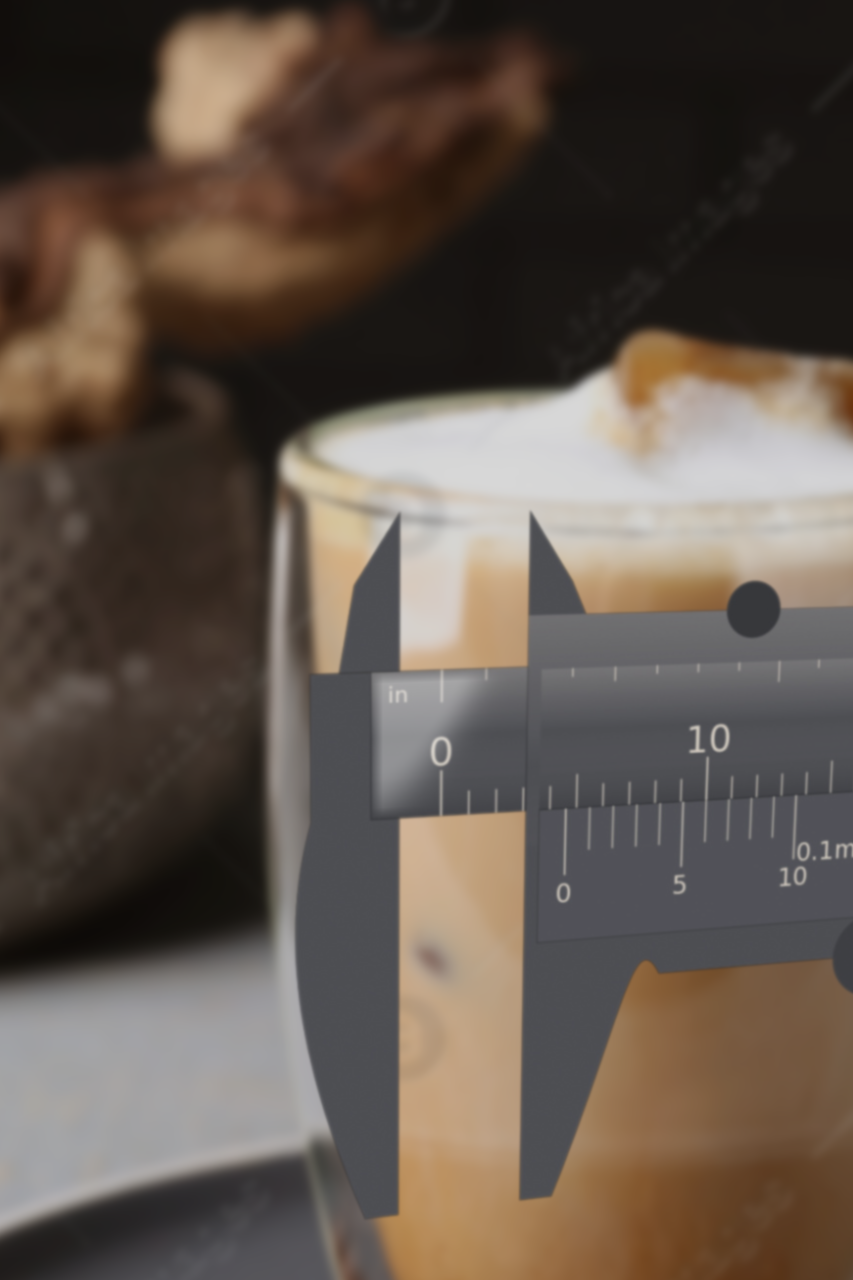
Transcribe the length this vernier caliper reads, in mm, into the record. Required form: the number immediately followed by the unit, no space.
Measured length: 4.6mm
